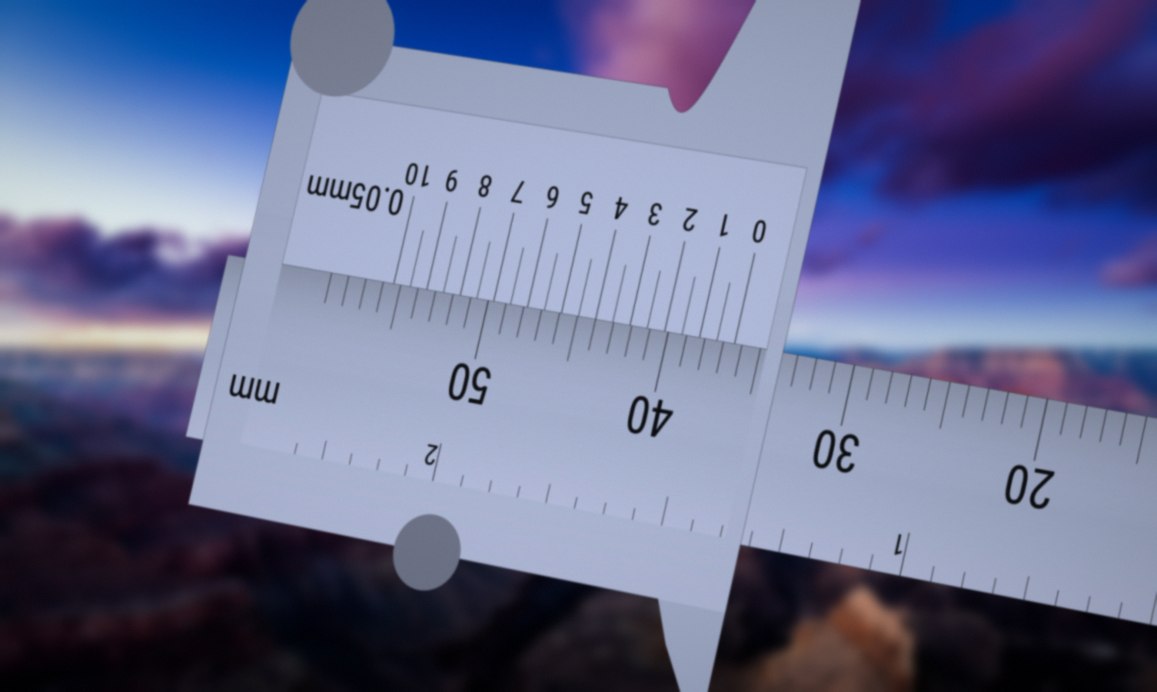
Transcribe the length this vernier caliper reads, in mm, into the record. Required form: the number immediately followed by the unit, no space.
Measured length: 36.4mm
